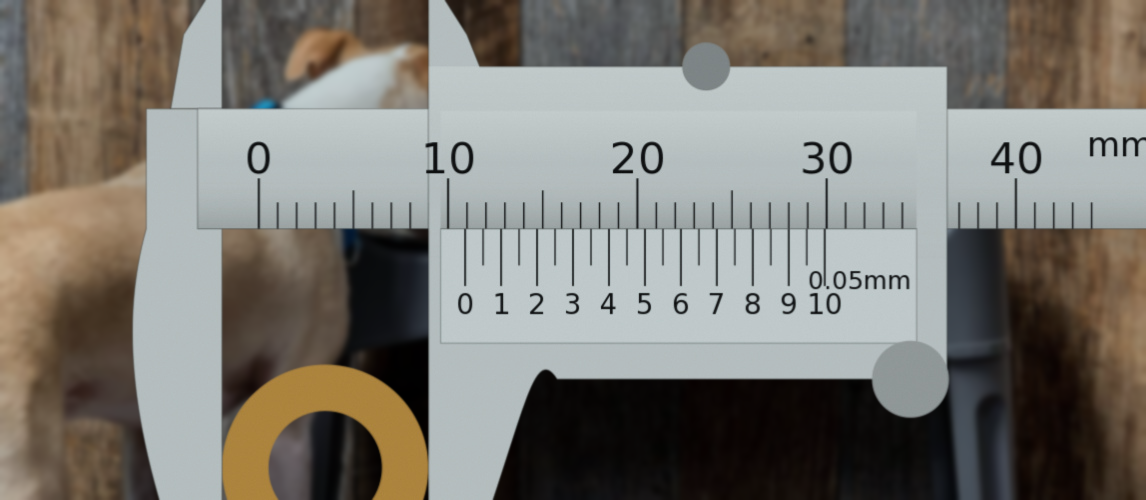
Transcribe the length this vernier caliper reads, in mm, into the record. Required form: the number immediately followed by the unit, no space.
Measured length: 10.9mm
